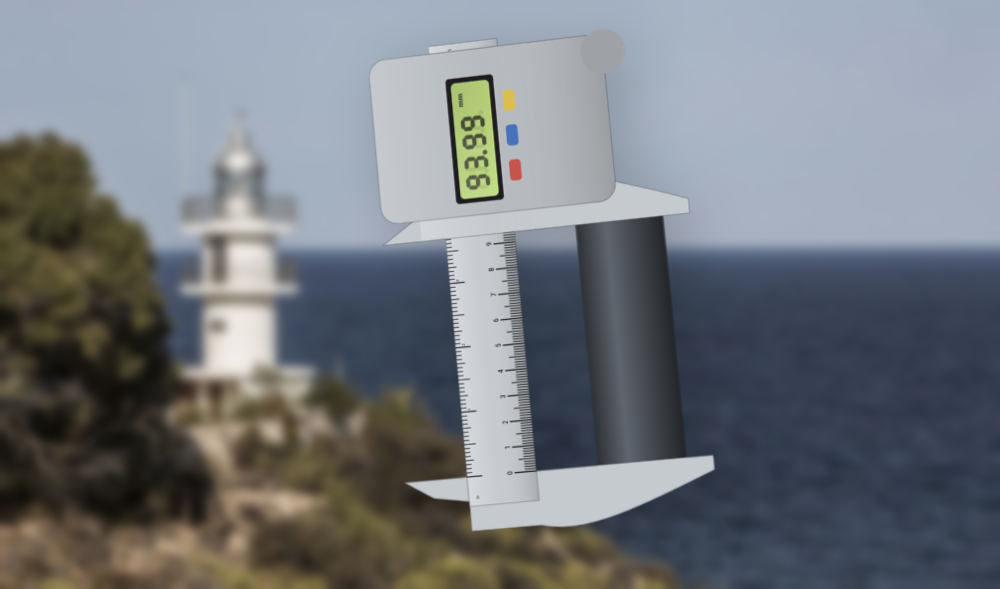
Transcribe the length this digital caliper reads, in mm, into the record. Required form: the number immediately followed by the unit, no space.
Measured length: 93.99mm
